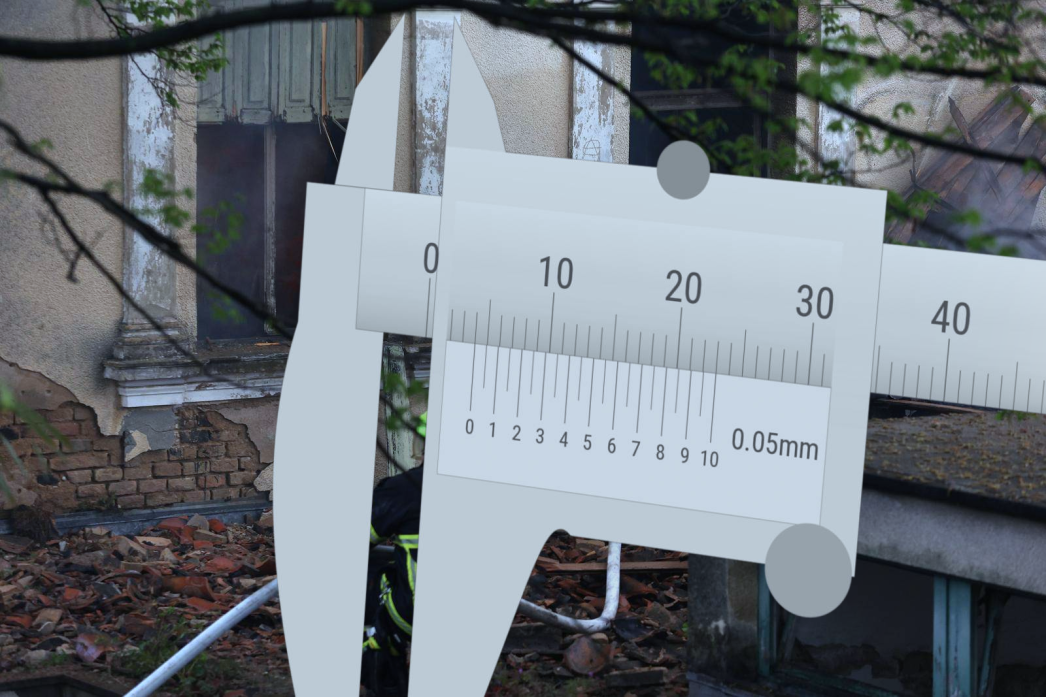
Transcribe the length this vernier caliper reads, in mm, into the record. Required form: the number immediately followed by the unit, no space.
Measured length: 4.0mm
